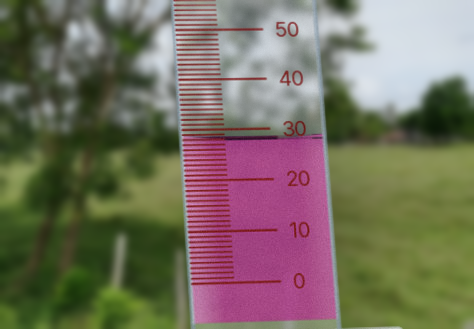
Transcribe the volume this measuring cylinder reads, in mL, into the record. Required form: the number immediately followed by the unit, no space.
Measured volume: 28mL
